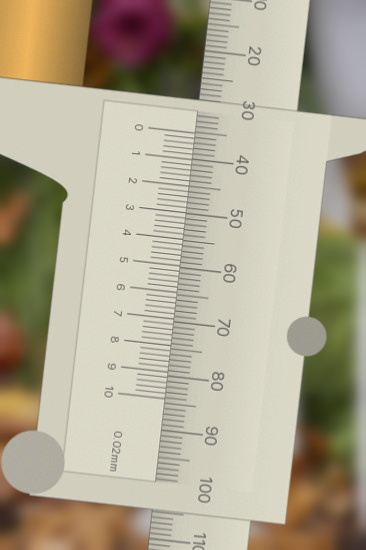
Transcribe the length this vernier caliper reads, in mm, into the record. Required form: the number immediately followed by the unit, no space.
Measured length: 35.2mm
